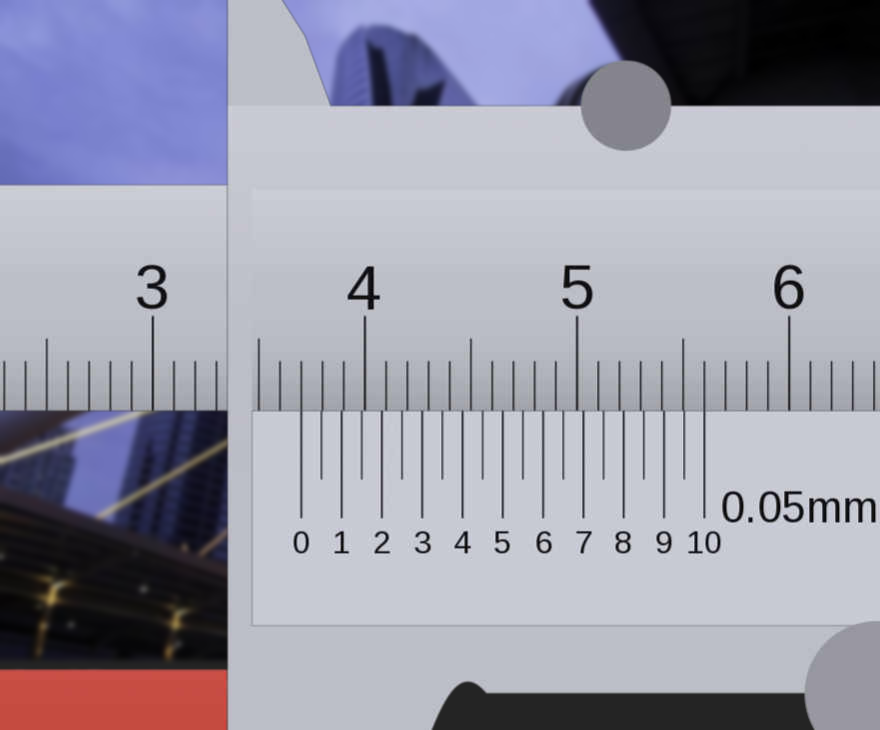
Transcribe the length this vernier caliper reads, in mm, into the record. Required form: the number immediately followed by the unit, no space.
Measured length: 37.0mm
